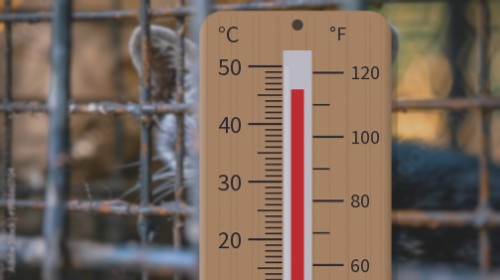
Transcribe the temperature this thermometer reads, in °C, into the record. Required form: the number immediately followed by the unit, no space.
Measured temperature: 46°C
